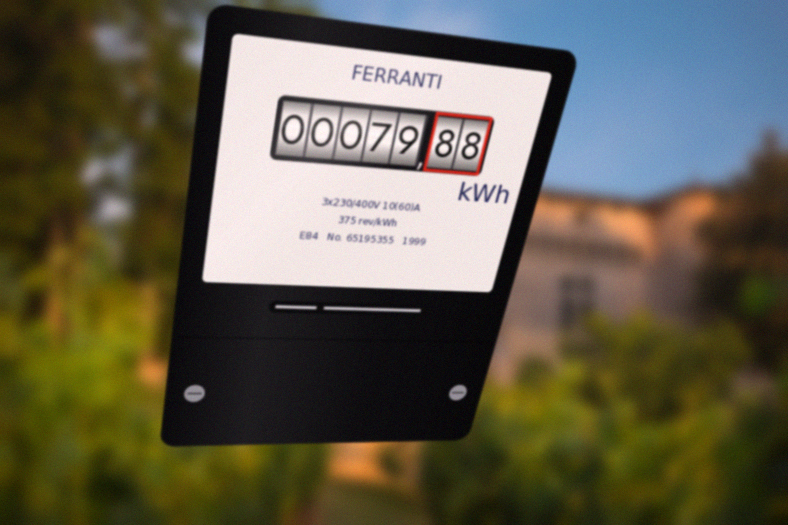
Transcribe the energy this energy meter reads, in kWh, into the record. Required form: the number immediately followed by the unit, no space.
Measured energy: 79.88kWh
